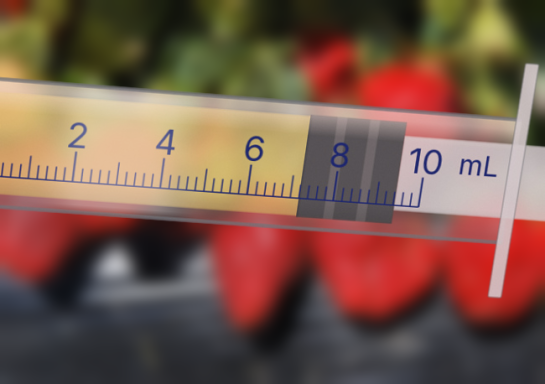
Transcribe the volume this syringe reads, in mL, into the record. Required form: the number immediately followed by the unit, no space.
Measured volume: 7.2mL
